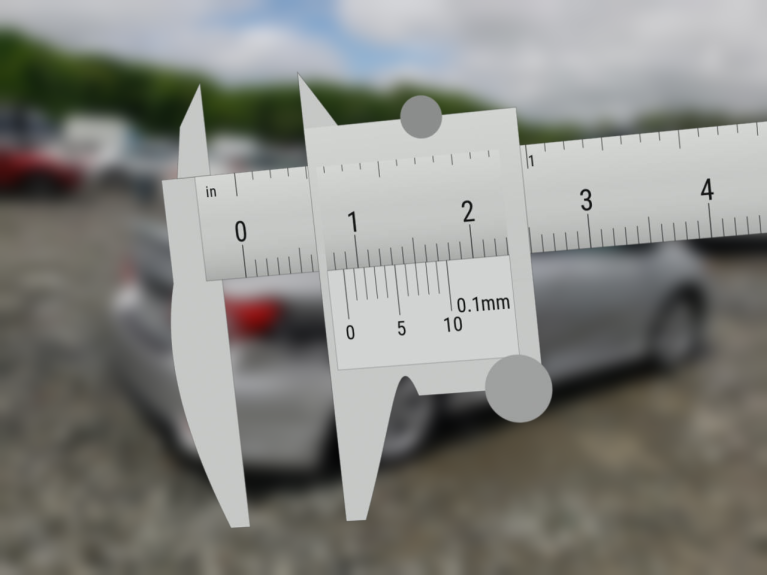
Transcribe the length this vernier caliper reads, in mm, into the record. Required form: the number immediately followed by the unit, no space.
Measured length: 8.7mm
